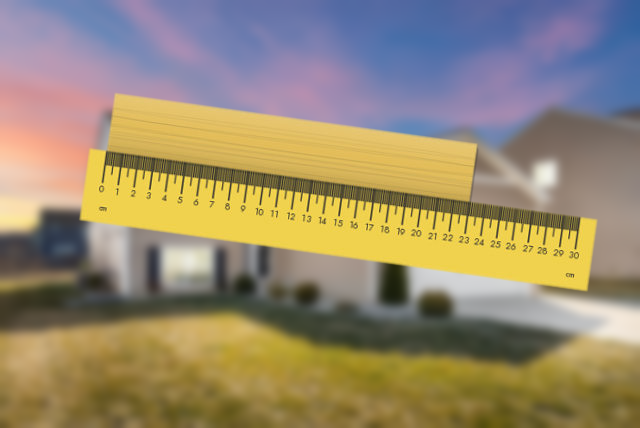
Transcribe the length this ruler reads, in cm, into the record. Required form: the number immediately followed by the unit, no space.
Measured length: 23cm
